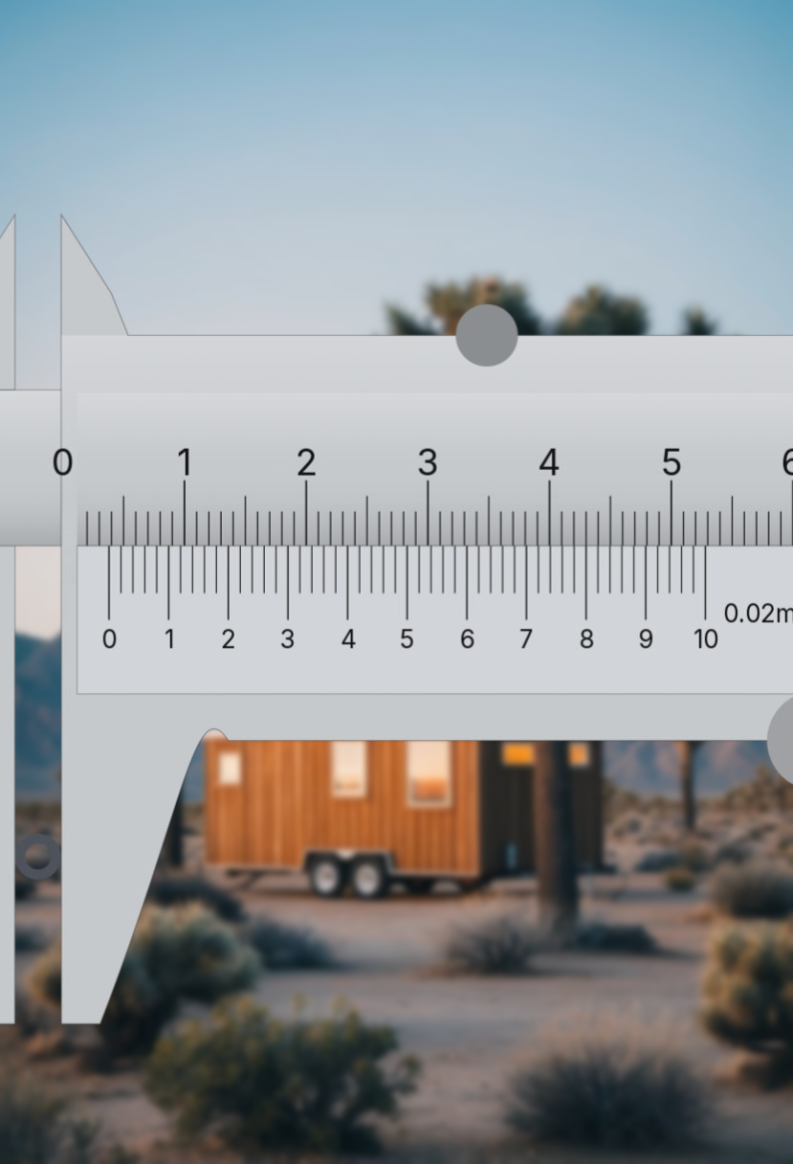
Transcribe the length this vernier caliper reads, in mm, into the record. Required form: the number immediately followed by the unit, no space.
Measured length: 3.8mm
